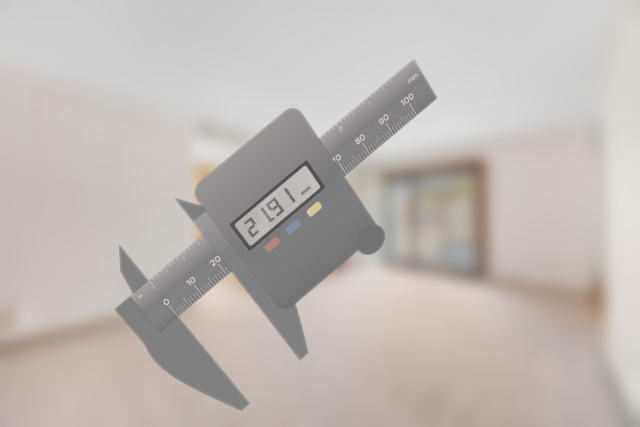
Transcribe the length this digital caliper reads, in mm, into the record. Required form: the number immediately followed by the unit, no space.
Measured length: 21.91mm
